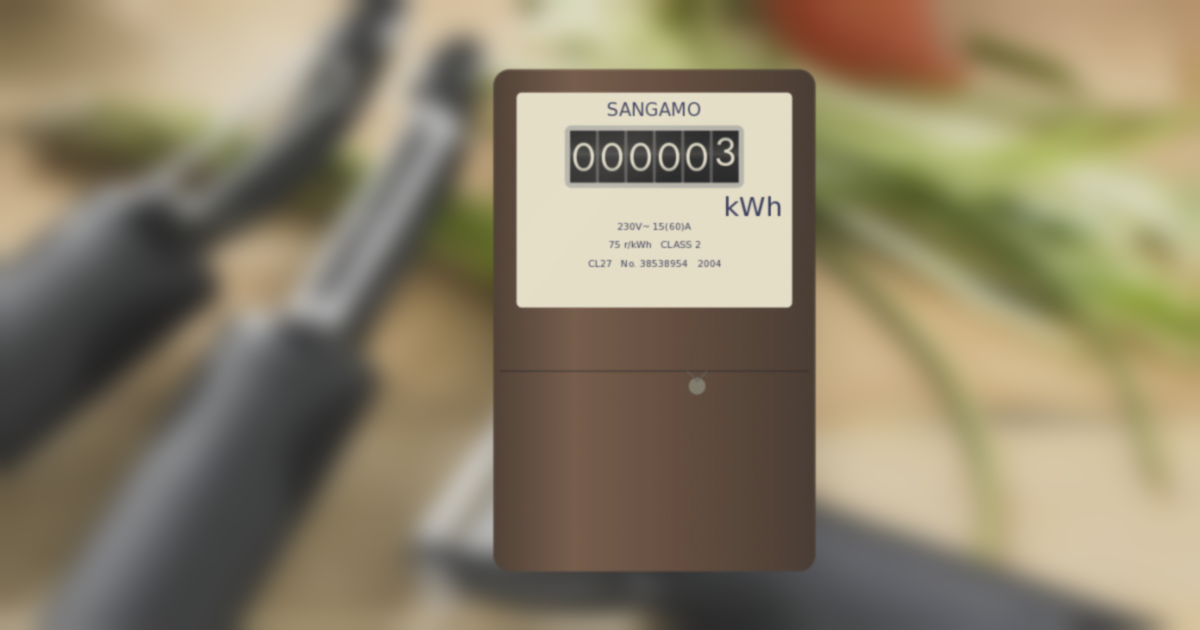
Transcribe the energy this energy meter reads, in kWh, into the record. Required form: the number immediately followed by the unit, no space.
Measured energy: 3kWh
